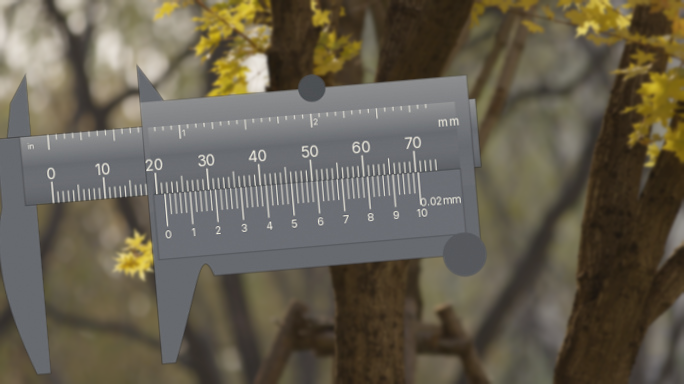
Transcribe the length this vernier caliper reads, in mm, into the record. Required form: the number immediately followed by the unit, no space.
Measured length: 21.5mm
